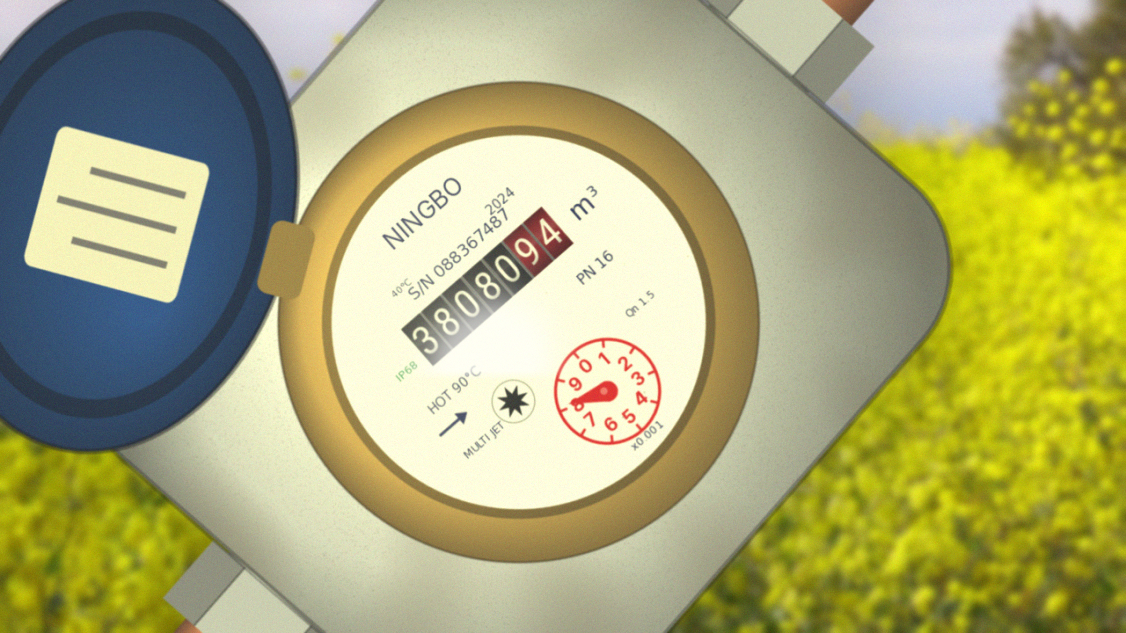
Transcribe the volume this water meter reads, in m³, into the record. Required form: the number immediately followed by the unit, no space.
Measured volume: 38080.948m³
